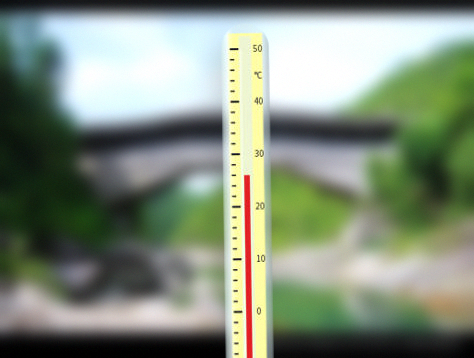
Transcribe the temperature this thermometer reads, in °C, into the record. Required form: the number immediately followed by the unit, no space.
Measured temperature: 26°C
